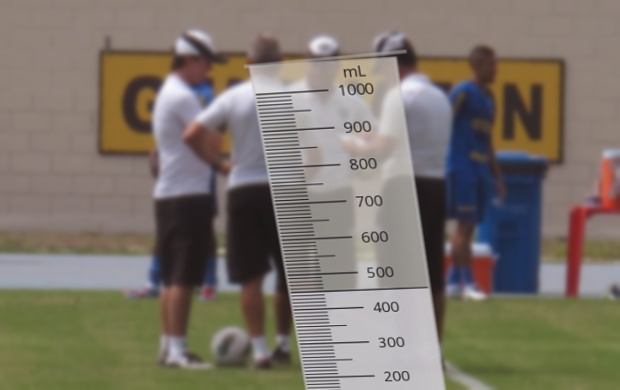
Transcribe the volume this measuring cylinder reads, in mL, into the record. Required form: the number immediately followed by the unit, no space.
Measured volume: 450mL
